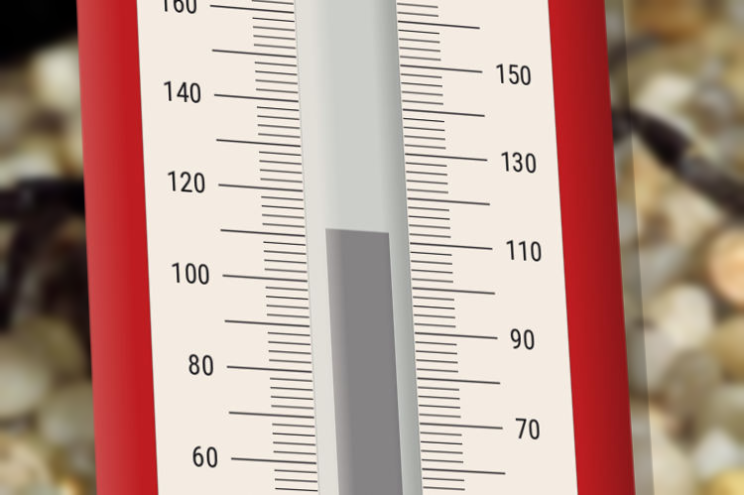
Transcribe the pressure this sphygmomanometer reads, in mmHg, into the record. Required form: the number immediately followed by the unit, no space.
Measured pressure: 112mmHg
